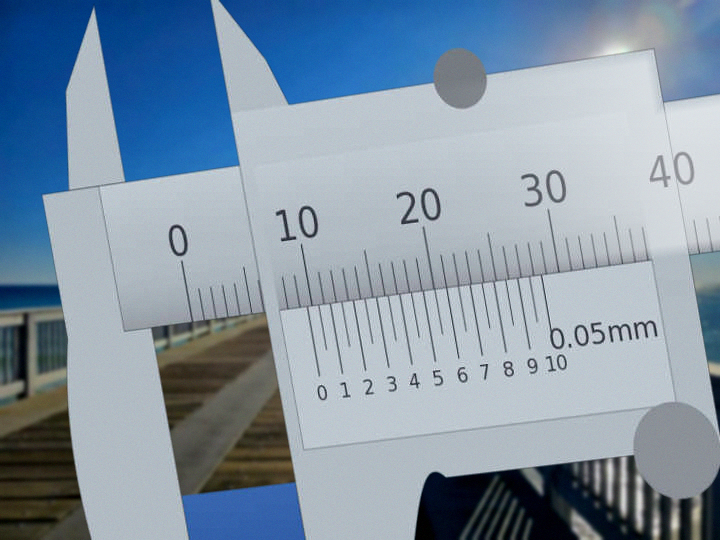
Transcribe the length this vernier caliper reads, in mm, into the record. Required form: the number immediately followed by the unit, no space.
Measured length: 9.6mm
